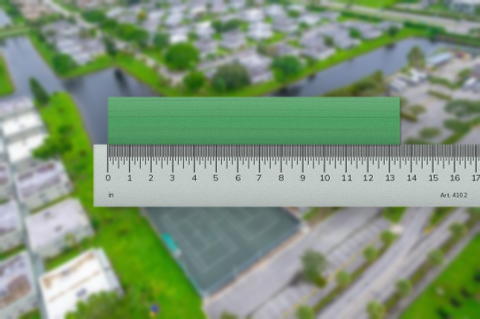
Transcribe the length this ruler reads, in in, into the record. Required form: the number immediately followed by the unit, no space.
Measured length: 13.5in
